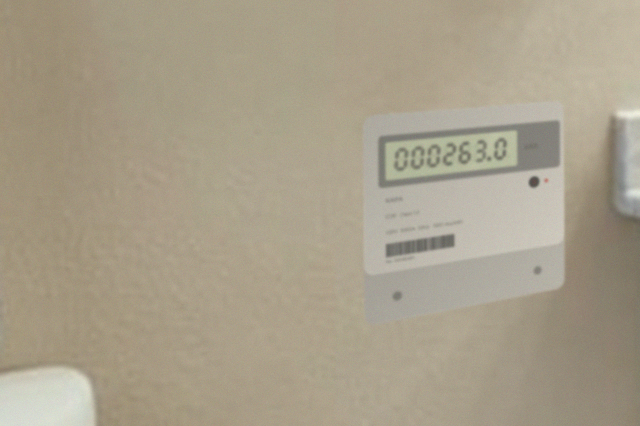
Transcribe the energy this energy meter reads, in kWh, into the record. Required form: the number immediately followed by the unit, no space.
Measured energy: 263.0kWh
